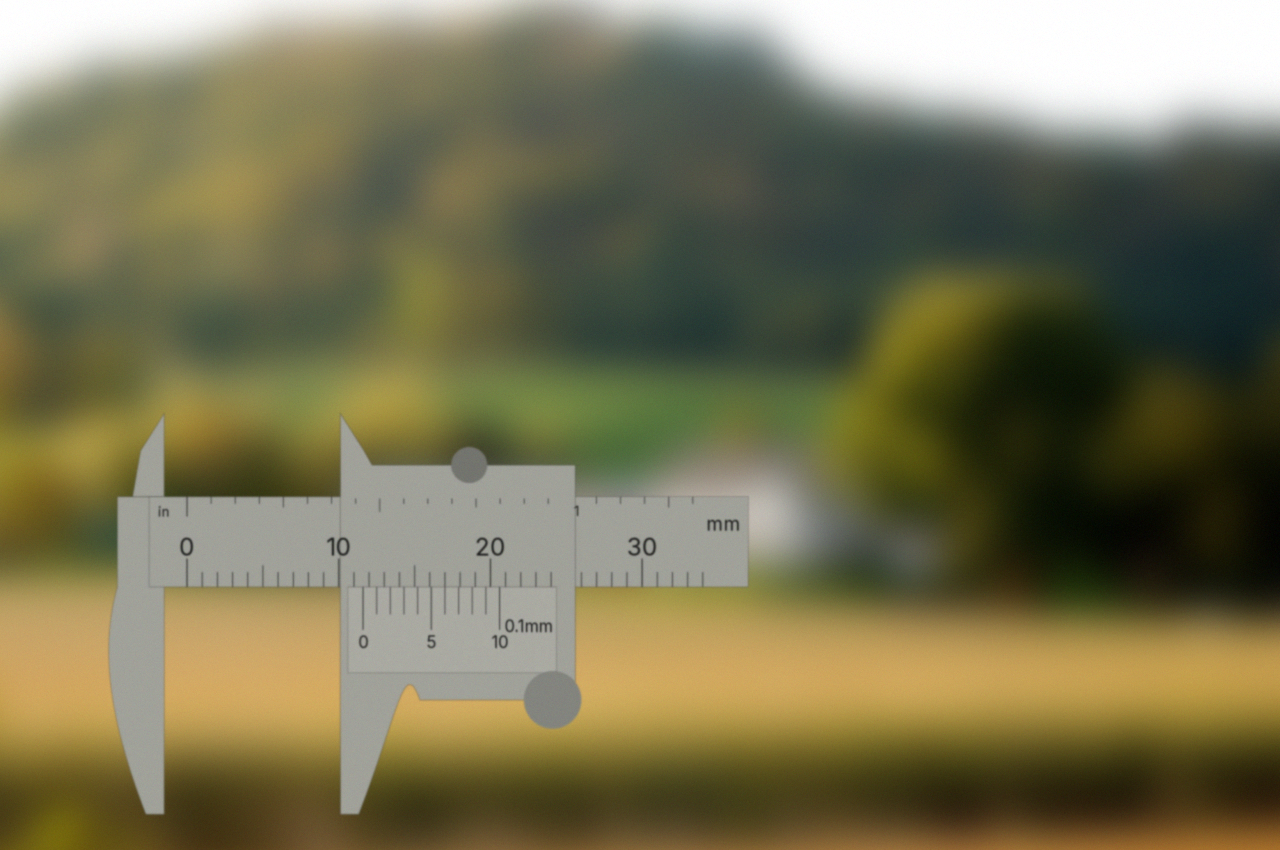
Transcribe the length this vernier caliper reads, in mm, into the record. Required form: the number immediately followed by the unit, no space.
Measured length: 11.6mm
